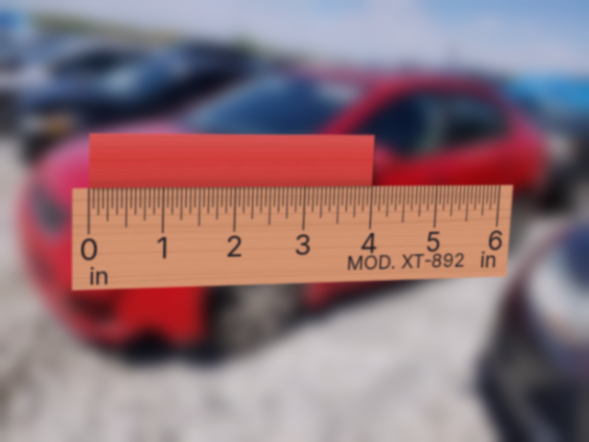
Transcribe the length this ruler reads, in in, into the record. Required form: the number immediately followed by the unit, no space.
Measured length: 4in
